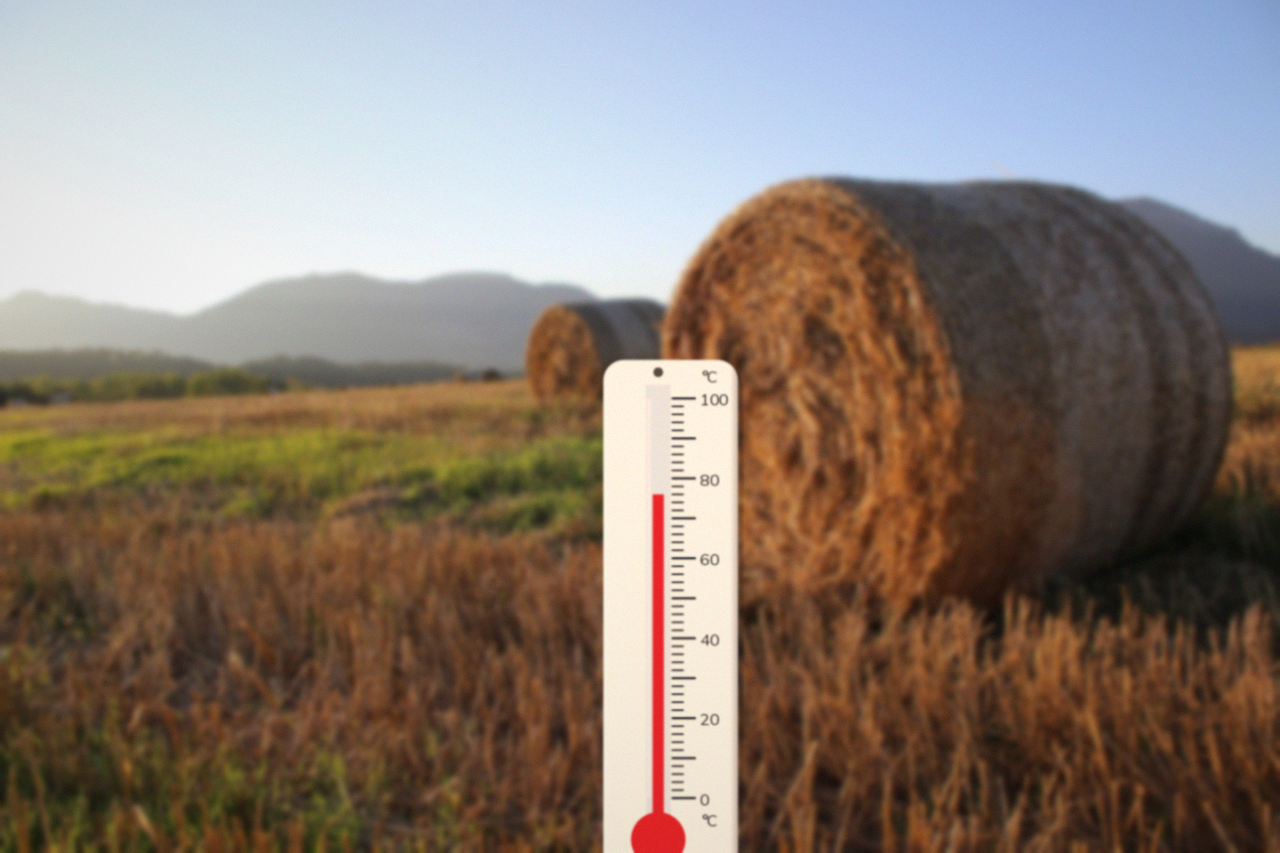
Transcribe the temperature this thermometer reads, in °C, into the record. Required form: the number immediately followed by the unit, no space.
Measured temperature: 76°C
